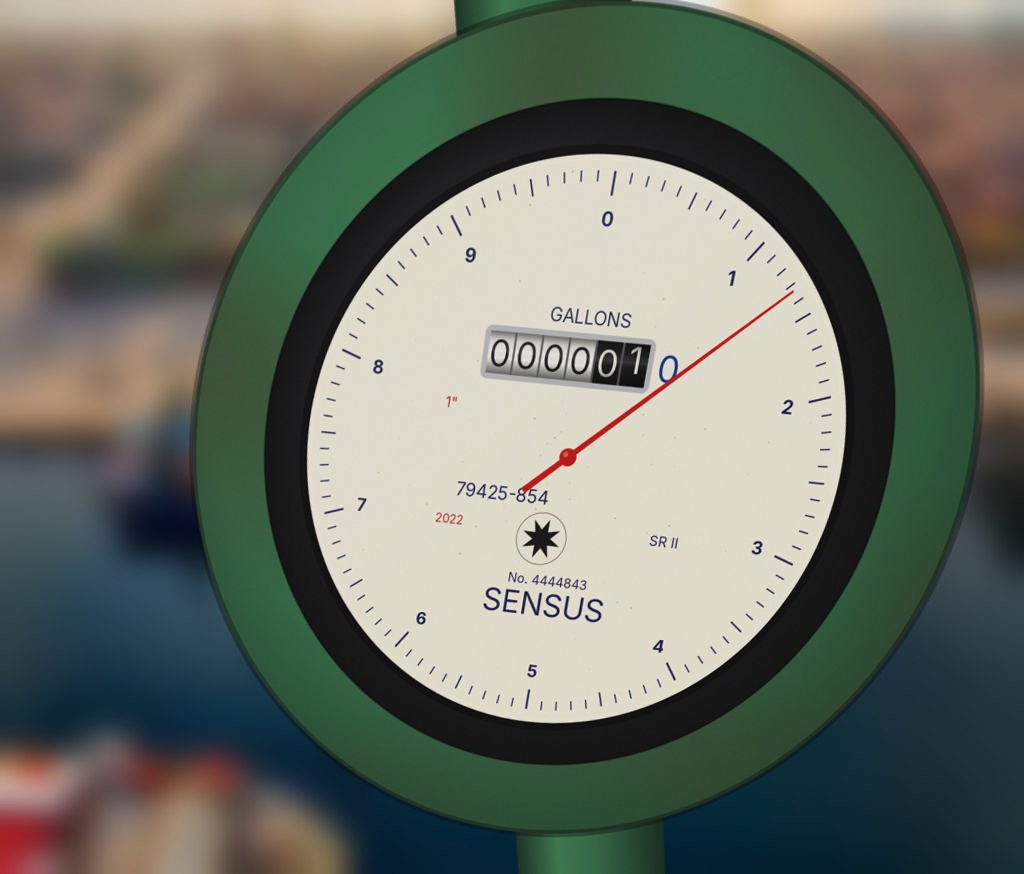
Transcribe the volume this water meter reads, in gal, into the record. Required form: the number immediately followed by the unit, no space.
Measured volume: 11.3gal
